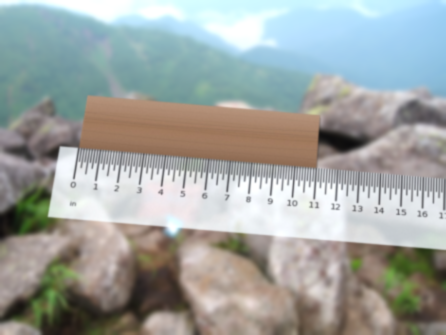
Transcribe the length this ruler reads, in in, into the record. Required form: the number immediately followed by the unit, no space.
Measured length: 11in
